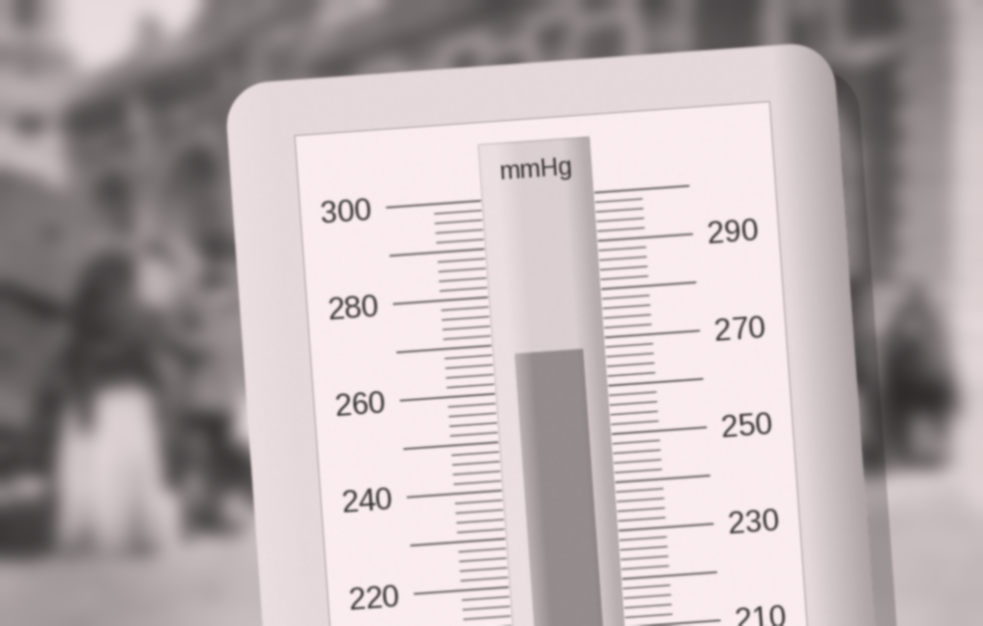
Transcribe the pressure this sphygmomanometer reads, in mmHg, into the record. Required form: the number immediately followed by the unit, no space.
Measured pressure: 268mmHg
